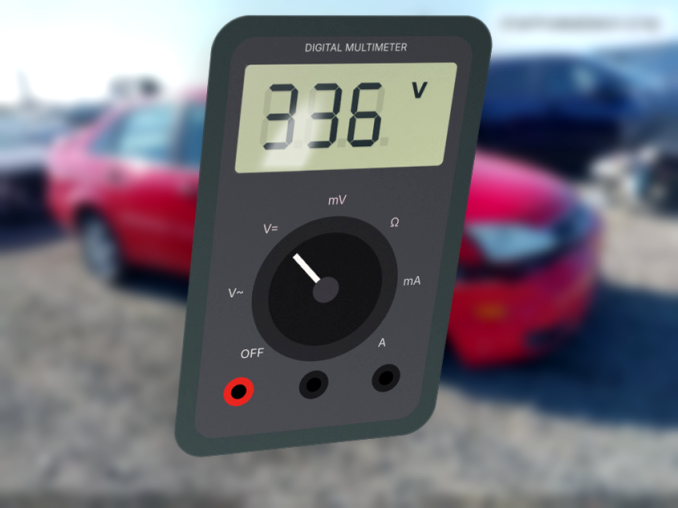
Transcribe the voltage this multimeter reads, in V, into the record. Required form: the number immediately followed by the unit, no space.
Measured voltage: 336V
